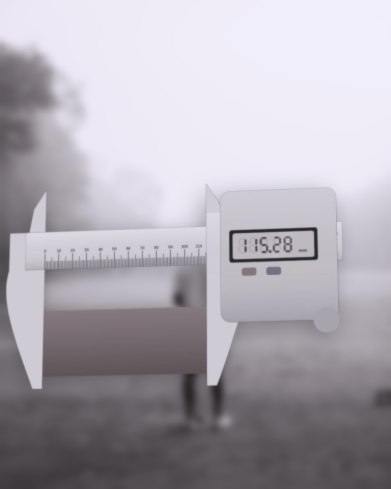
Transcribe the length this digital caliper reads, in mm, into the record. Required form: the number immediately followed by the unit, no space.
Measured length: 115.28mm
